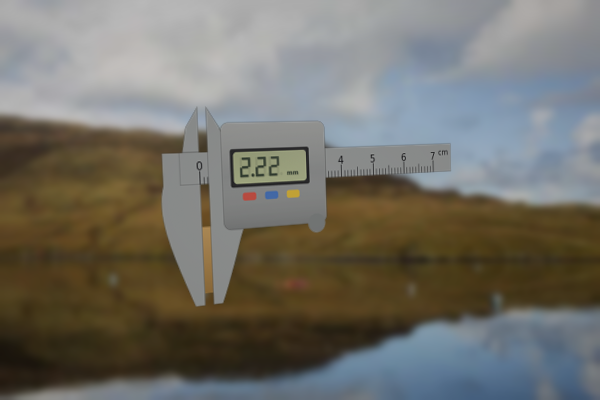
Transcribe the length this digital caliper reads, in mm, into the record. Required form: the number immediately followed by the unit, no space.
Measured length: 2.22mm
